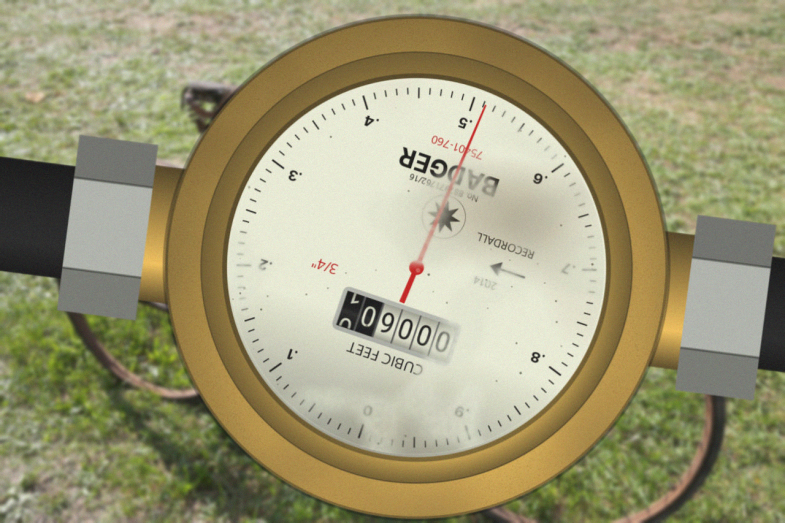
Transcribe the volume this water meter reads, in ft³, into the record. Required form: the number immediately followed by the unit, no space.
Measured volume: 600.51ft³
